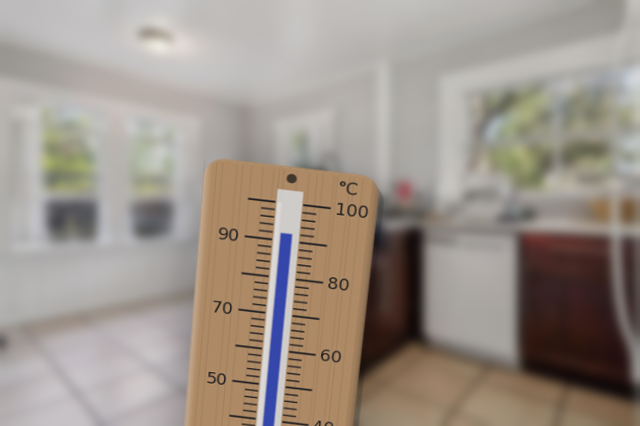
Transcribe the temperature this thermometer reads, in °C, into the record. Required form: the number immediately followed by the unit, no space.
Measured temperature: 92°C
